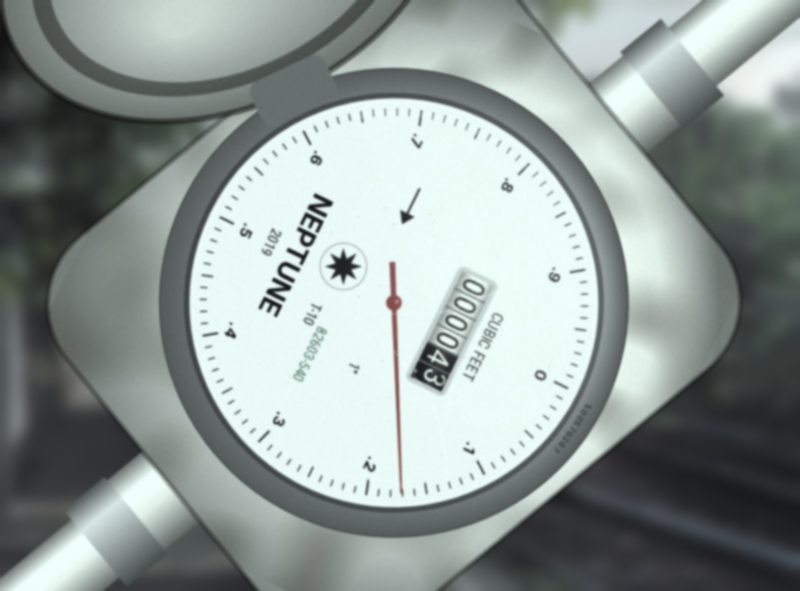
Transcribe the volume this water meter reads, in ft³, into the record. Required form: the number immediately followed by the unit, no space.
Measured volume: 43.17ft³
